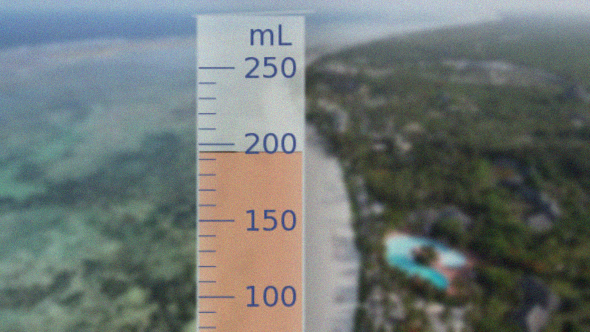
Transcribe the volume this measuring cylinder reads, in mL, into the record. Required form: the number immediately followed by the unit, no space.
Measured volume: 195mL
